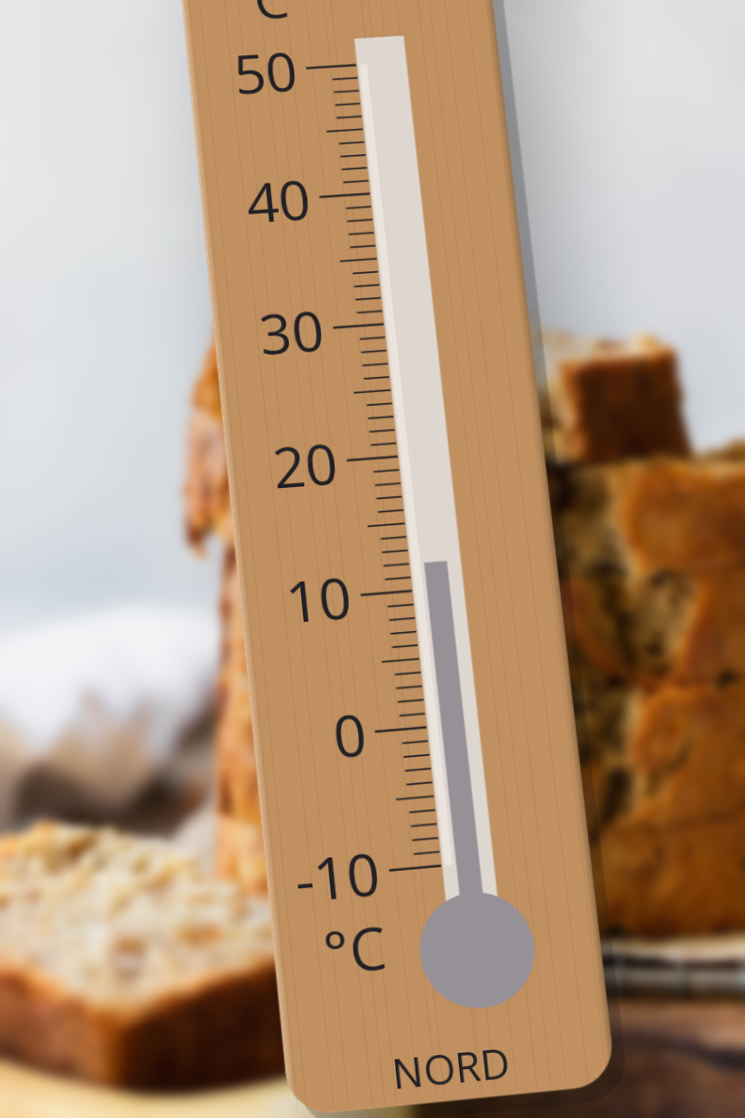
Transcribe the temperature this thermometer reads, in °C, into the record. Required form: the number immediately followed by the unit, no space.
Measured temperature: 12°C
